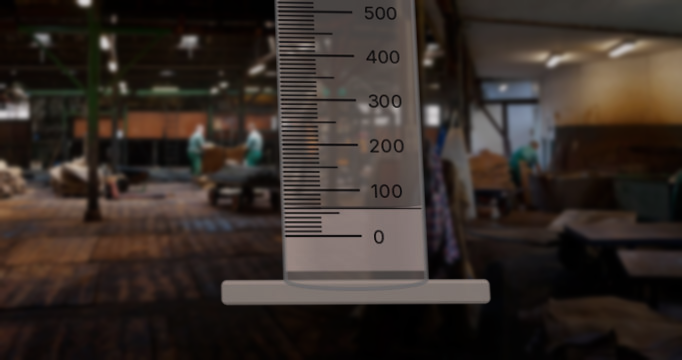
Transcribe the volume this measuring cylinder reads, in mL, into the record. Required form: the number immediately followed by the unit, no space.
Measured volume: 60mL
